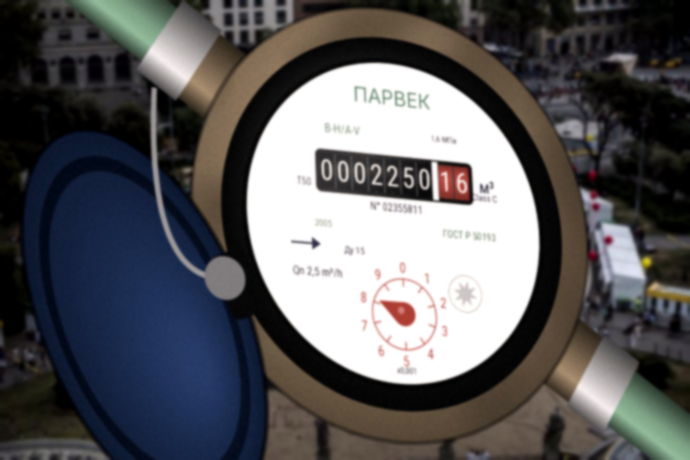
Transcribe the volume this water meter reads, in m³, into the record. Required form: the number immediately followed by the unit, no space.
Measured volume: 2250.168m³
